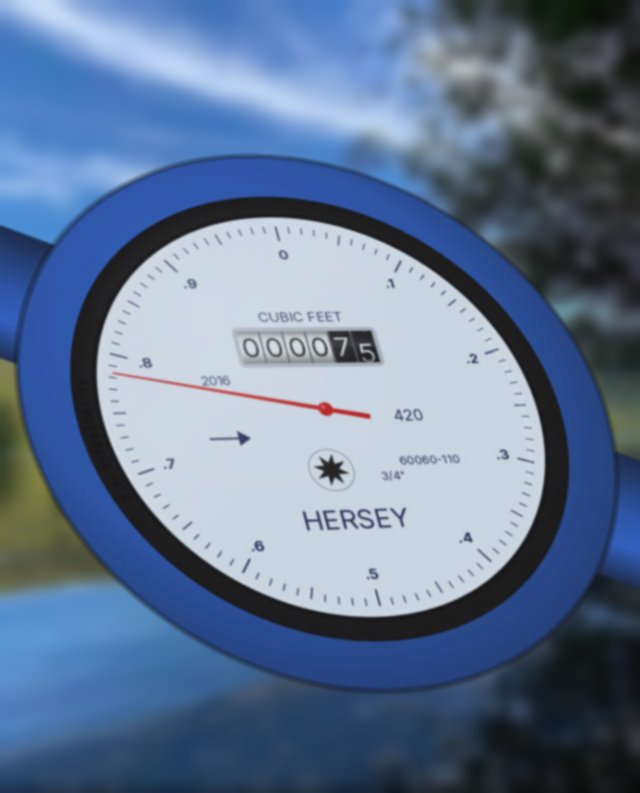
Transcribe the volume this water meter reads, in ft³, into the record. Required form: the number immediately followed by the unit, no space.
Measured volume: 74.78ft³
